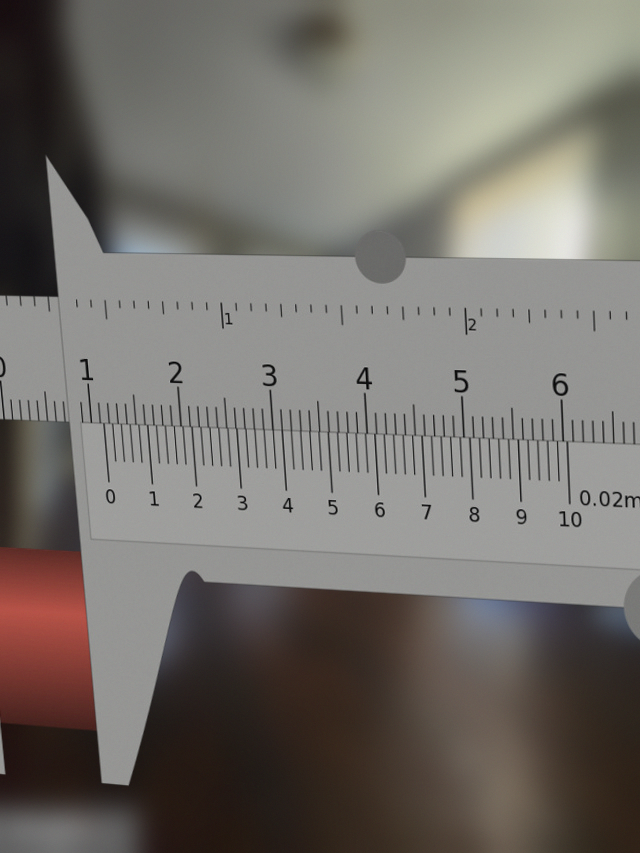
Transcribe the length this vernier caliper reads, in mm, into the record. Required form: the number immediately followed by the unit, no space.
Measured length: 11.4mm
